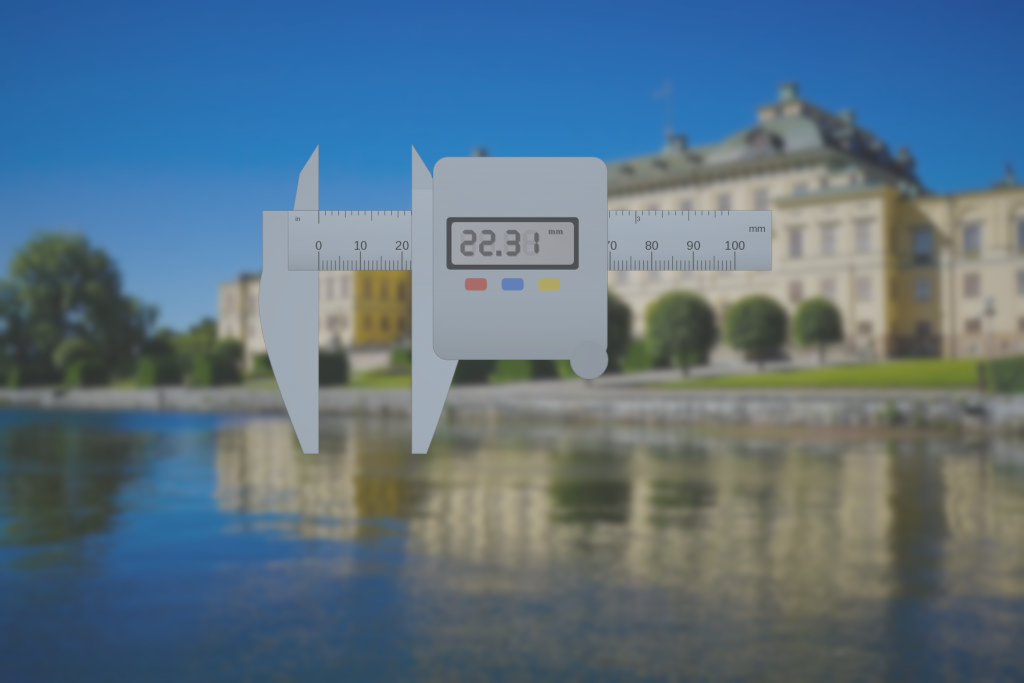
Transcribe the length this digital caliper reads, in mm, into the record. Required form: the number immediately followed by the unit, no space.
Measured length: 22.31mm
